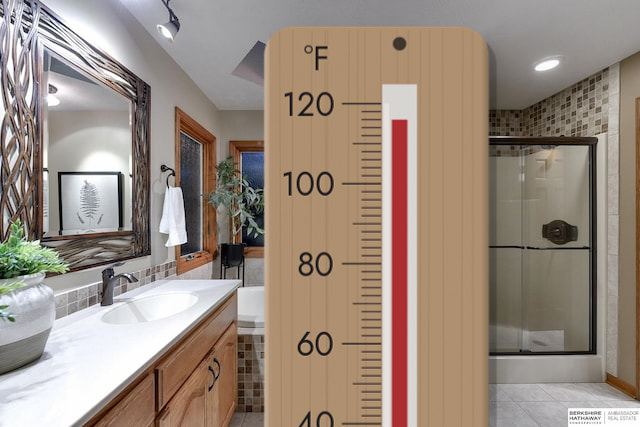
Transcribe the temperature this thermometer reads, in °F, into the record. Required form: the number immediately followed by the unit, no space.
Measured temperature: 116°F
